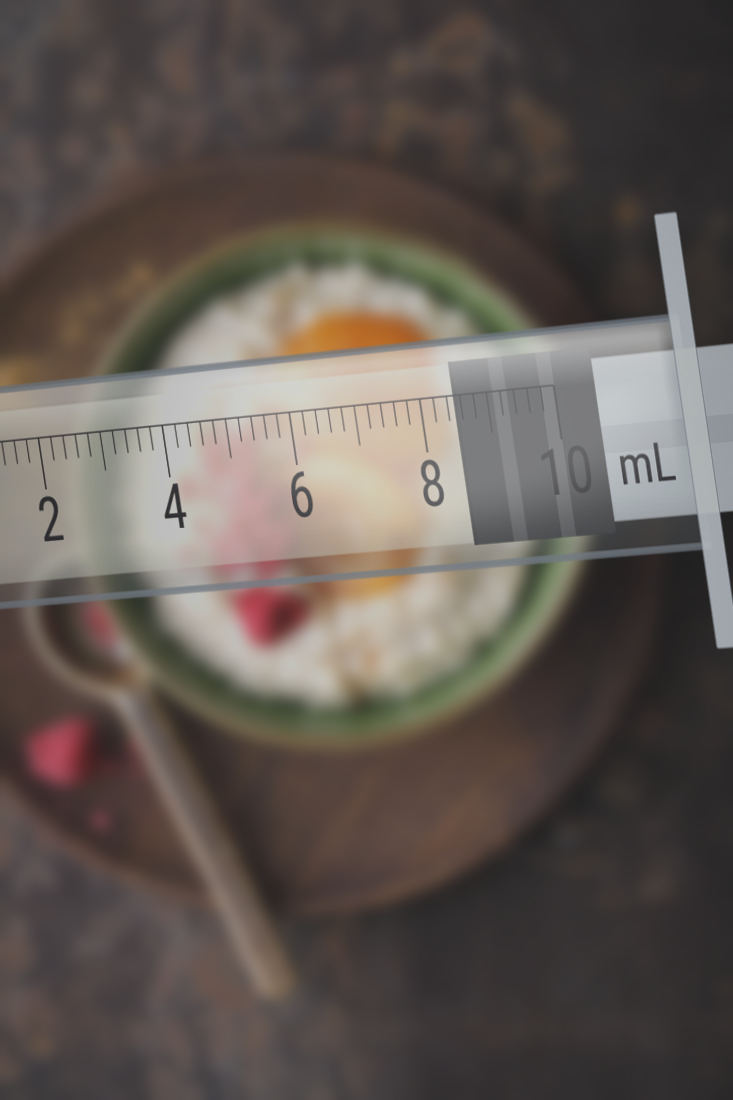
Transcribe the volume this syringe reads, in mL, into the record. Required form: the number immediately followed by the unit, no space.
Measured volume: 8.5mL
